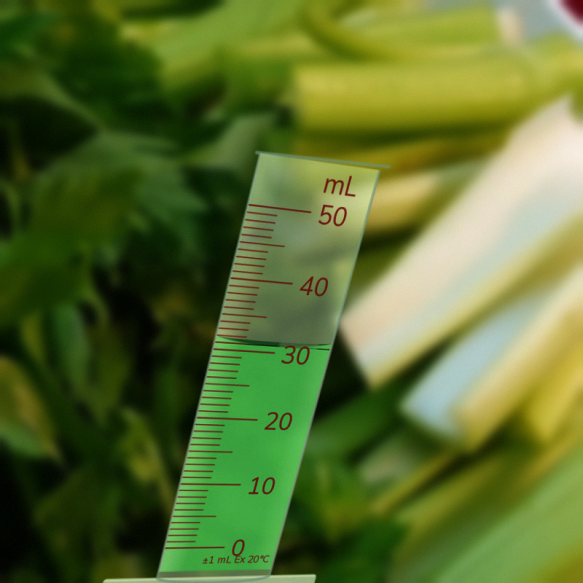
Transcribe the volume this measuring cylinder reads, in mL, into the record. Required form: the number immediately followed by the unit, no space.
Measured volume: 31mL
